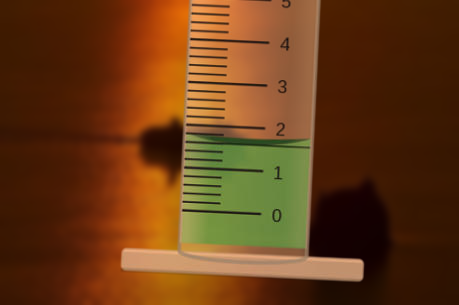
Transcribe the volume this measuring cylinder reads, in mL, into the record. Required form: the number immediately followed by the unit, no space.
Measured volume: 1.6mL
